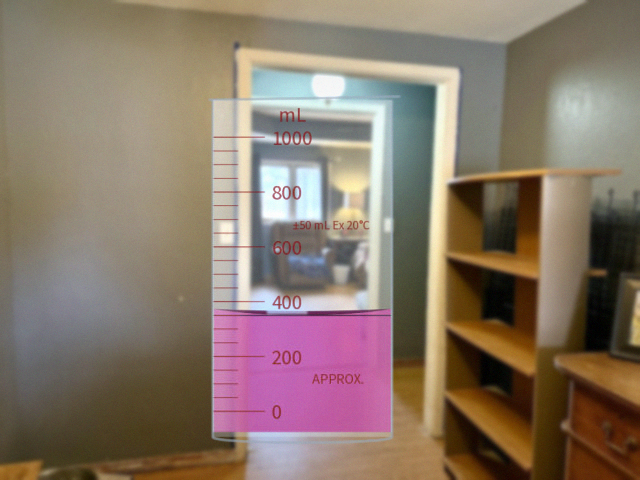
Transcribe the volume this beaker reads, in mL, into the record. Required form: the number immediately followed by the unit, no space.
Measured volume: 350mL
